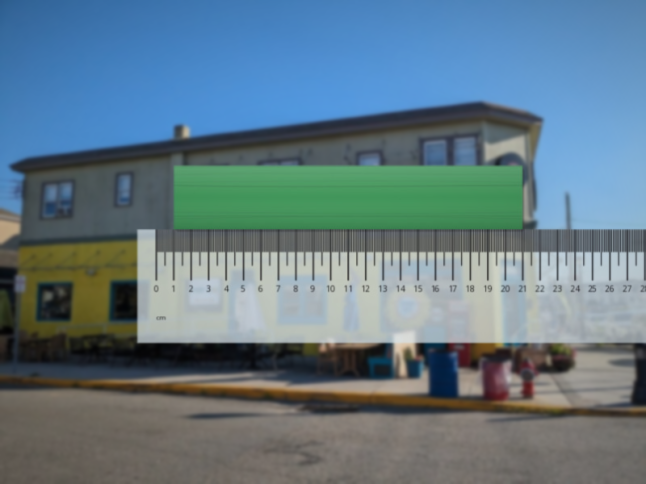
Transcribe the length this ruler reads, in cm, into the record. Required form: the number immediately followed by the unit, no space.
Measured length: 20cm
